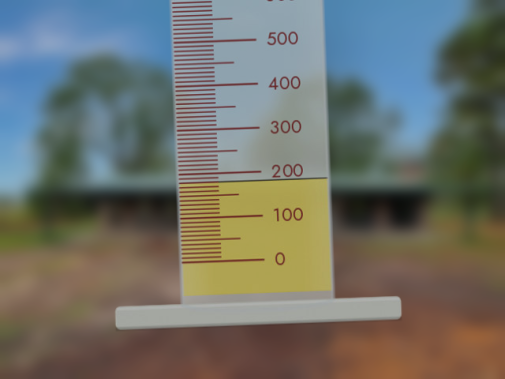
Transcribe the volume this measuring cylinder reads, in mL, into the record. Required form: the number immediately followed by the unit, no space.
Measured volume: 180mL
